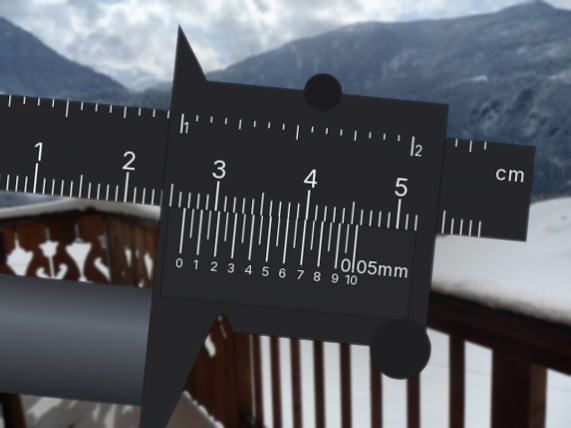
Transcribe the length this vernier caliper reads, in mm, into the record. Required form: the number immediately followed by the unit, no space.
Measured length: 26.6mm
